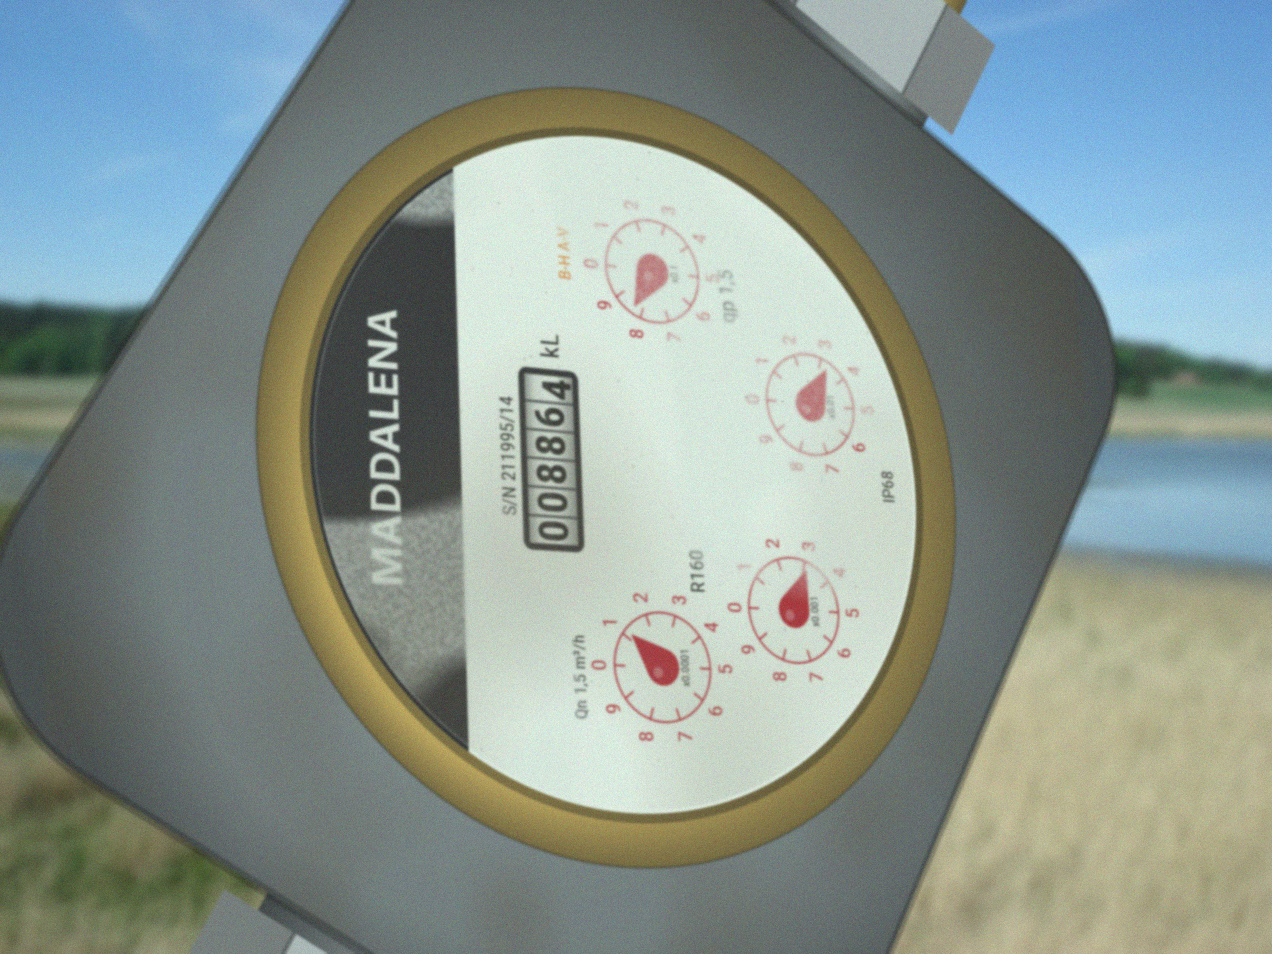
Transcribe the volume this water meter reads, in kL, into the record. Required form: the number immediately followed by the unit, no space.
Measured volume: 8863.8331kL
